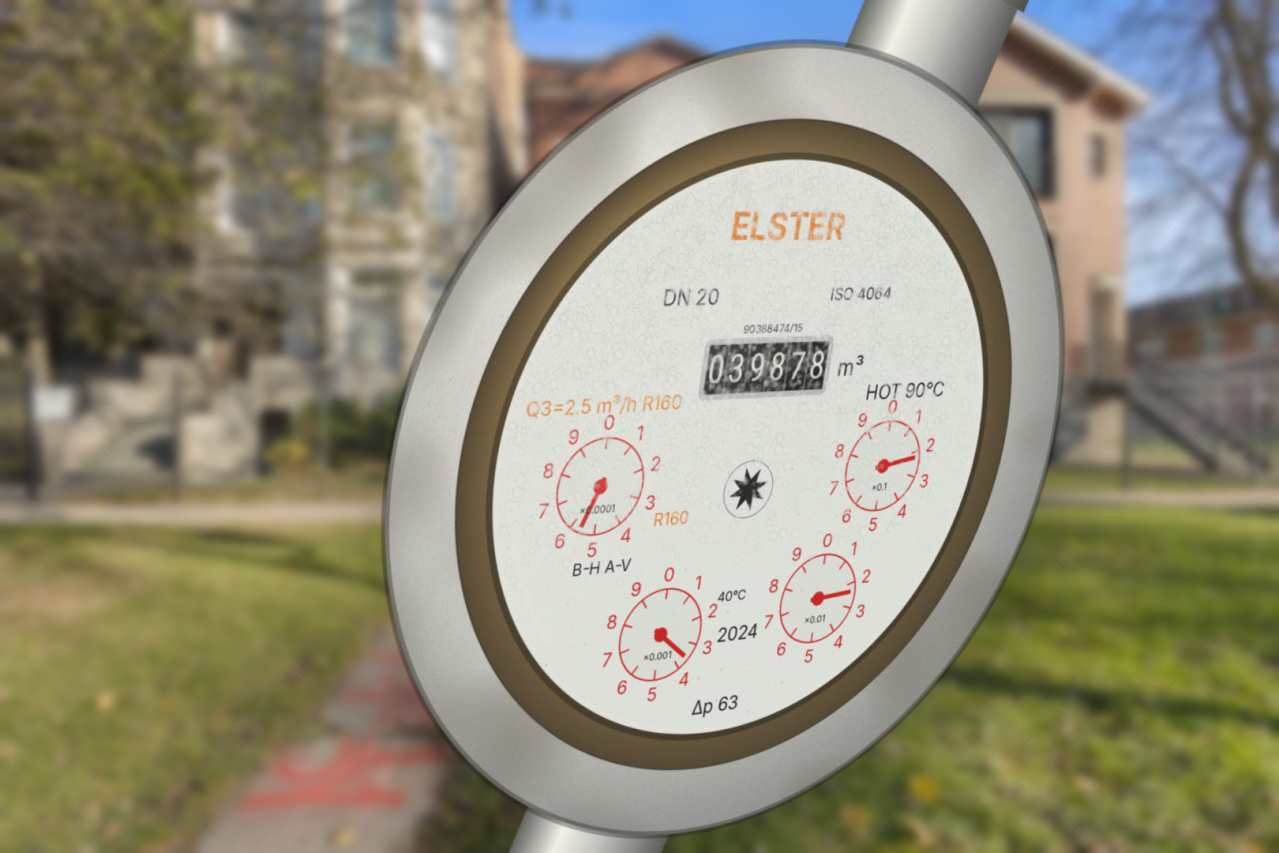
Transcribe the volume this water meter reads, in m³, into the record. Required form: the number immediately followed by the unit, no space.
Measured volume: 39878.2235m³
